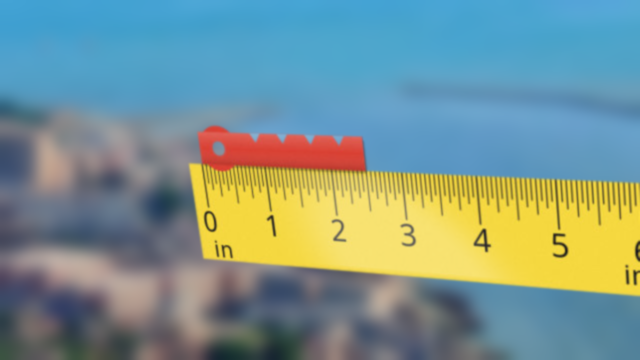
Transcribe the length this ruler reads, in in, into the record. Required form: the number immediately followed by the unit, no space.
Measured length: 2.5in
